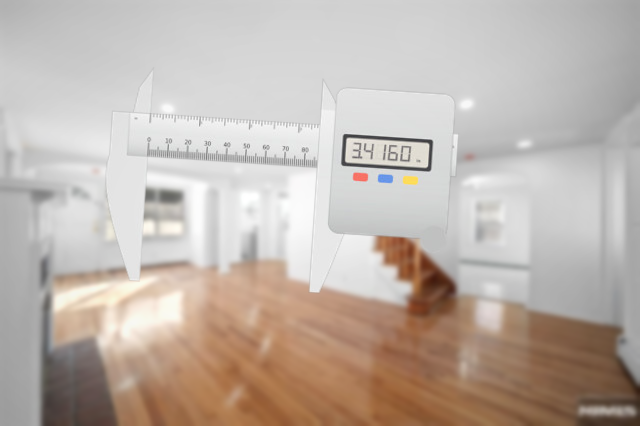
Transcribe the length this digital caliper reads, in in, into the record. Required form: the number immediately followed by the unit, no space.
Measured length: 3.4160in
